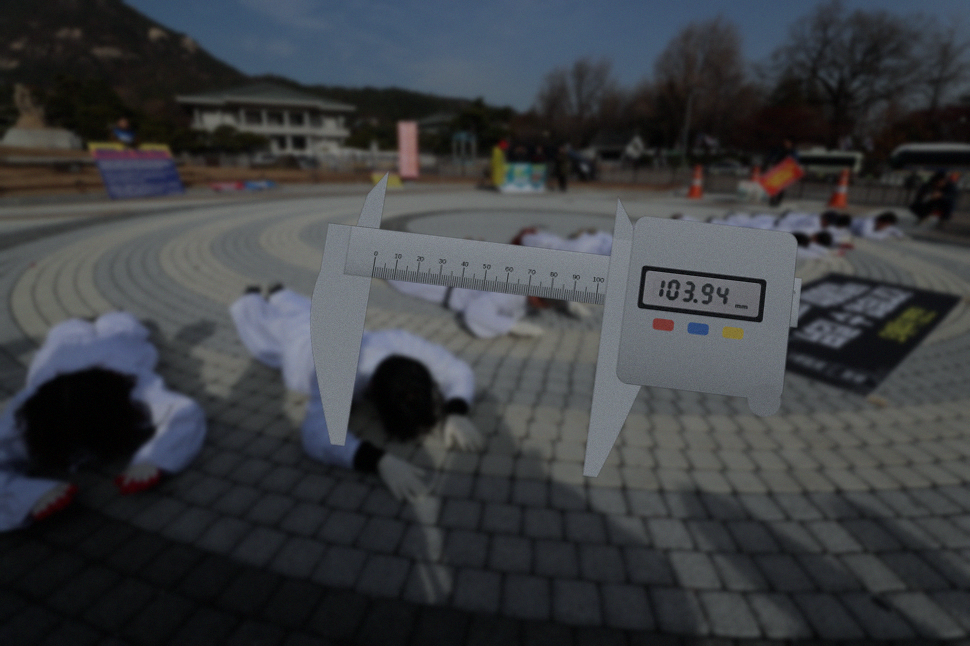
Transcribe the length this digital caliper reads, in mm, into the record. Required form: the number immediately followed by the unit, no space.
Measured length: 103.94mm
